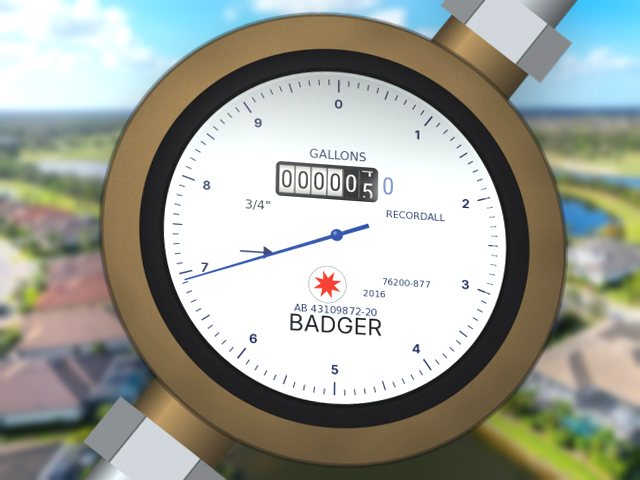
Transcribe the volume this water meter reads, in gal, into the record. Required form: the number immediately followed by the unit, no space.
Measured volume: 46.9gal
